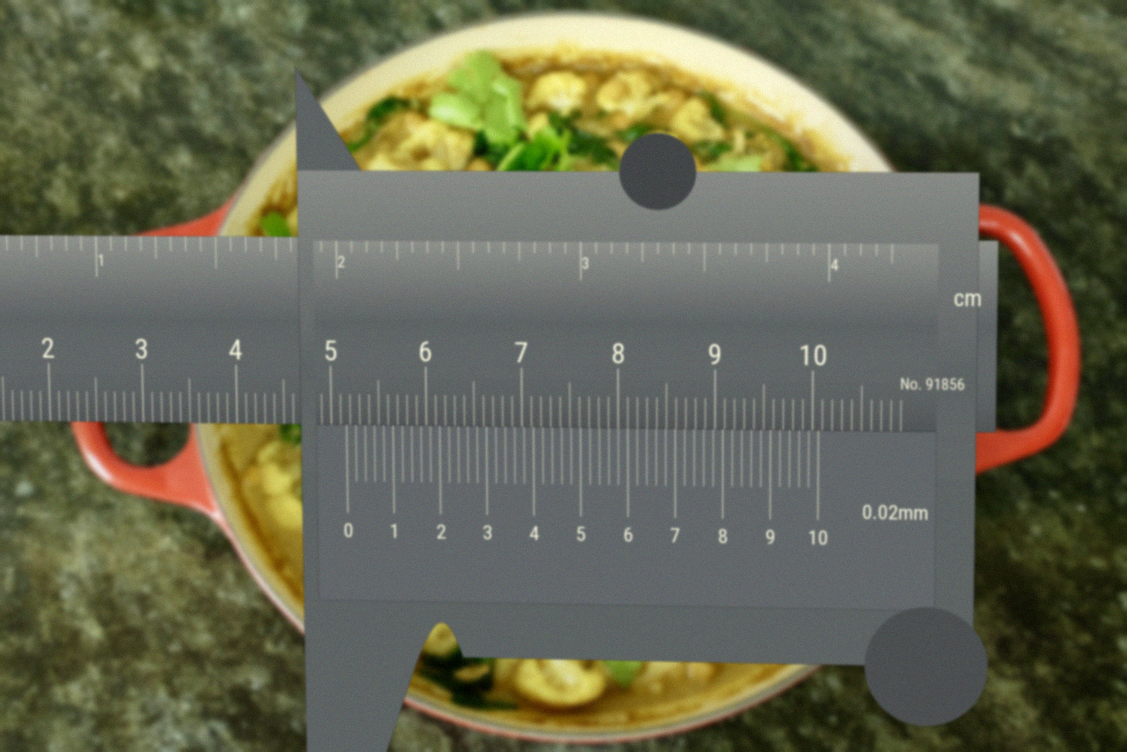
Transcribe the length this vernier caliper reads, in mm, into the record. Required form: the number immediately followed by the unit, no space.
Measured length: 51.6mm
